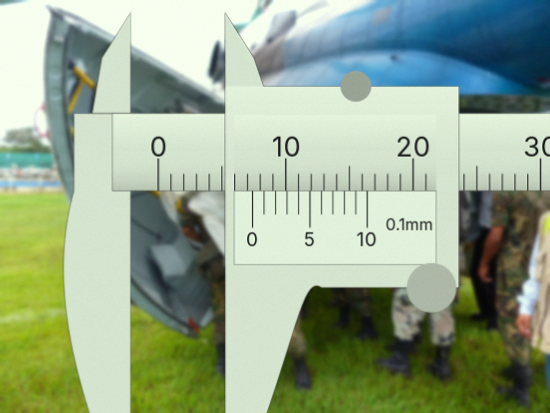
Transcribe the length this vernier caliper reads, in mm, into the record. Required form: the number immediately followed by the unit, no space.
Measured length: 7.4mm
